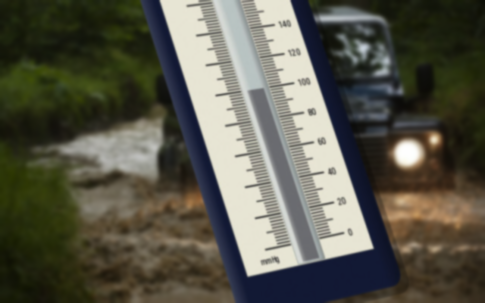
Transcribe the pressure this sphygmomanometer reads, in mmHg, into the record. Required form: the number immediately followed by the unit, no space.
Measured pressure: 100mmHg
